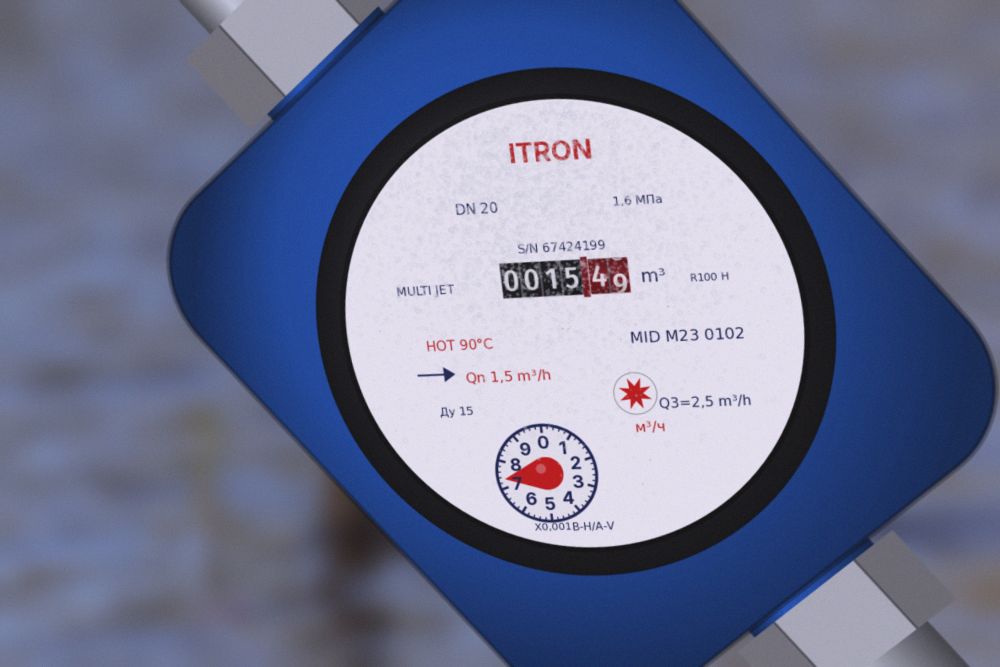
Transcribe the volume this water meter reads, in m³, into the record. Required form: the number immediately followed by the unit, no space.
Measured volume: 15.487m³
